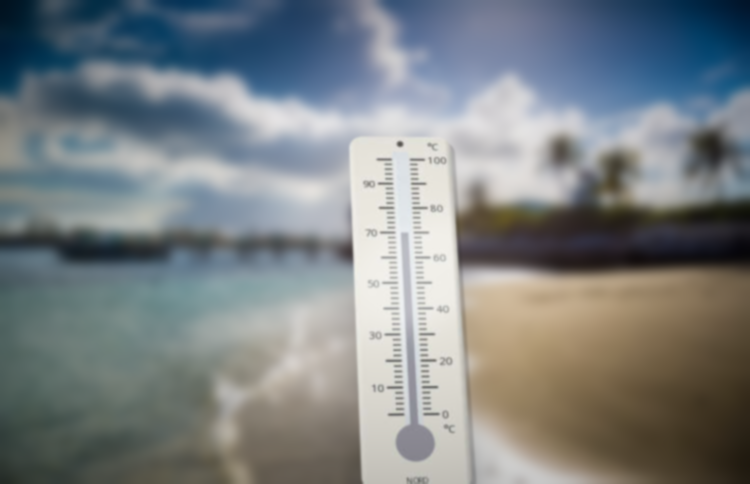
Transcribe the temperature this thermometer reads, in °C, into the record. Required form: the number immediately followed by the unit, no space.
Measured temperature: 70°C
